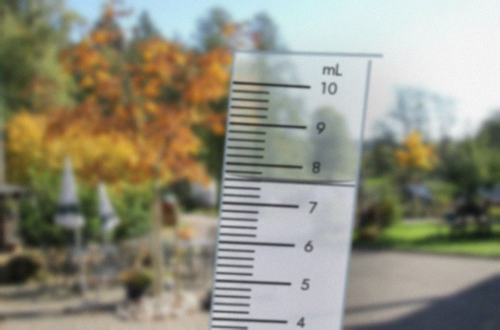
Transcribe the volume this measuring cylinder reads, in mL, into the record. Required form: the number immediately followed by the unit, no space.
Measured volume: 7.6mL
